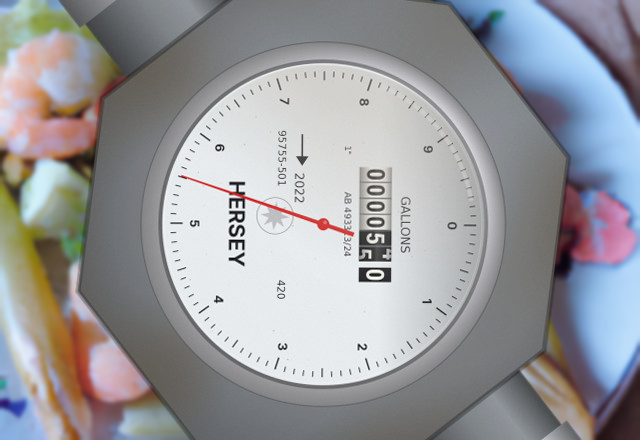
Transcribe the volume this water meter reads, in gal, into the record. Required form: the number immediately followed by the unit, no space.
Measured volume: 545.5gal
